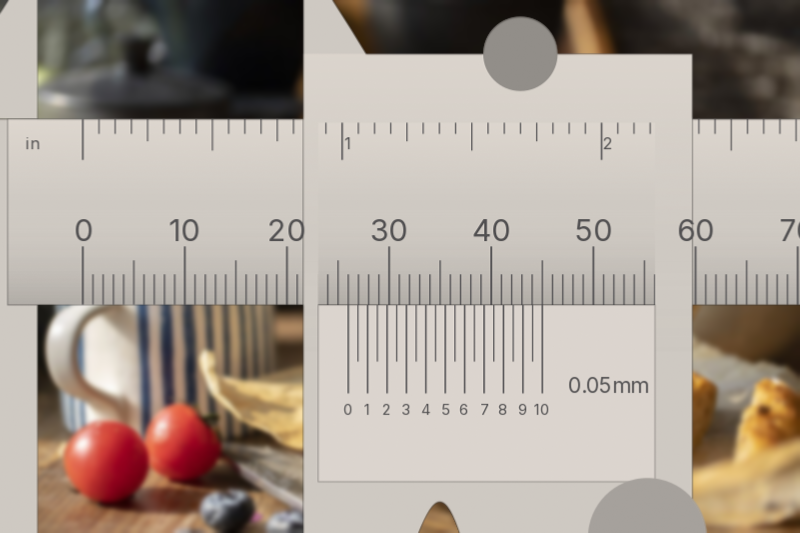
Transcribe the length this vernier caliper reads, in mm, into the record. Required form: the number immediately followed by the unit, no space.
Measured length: 26.0mm
